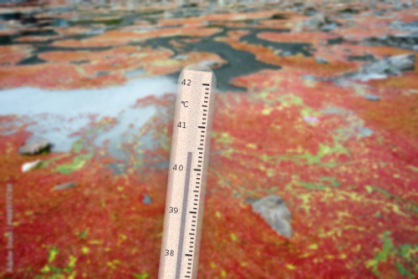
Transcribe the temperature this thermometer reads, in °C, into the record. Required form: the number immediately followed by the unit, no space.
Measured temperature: 40.4°C
